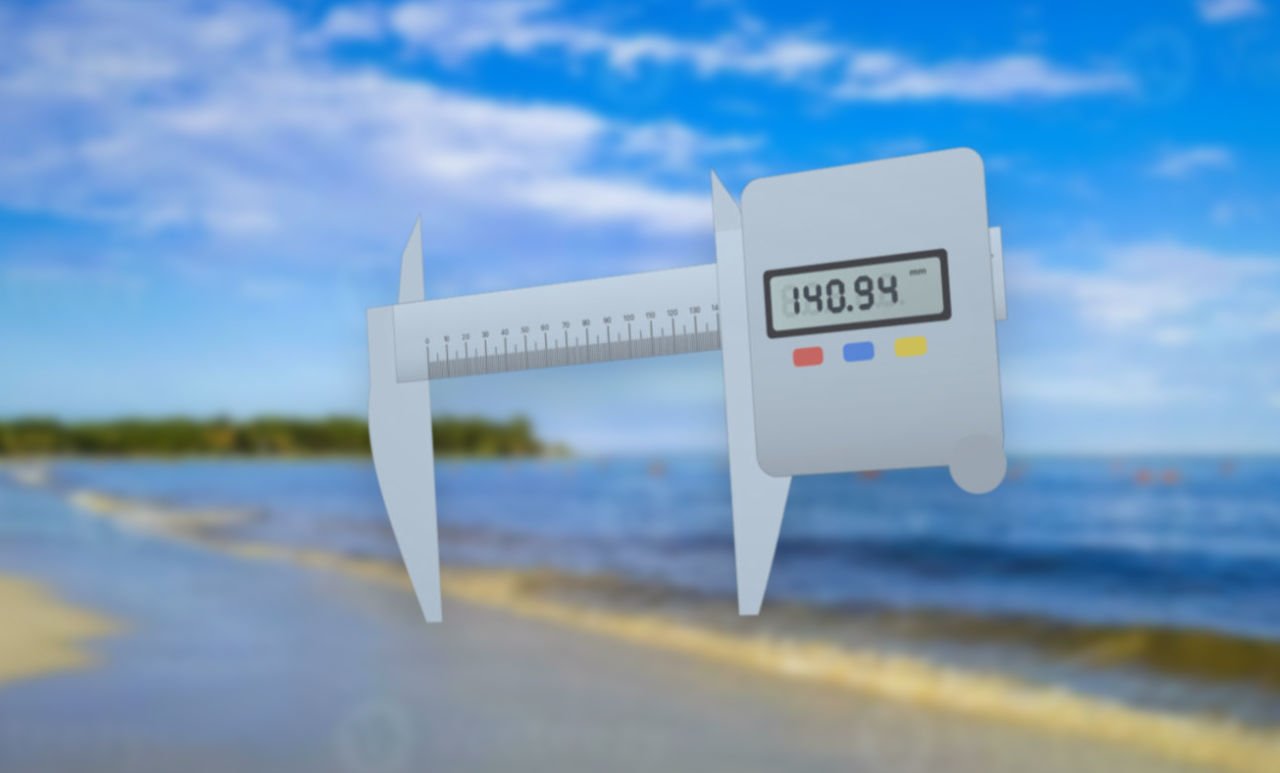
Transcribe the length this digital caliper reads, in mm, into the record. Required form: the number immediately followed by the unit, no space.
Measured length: 140.94mm
